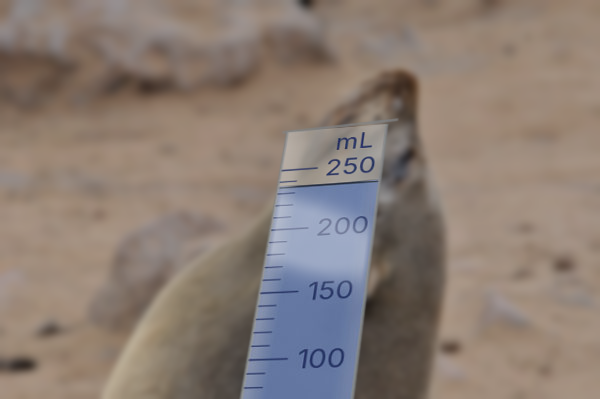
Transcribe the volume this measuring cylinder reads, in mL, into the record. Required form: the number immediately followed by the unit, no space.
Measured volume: 235mL
